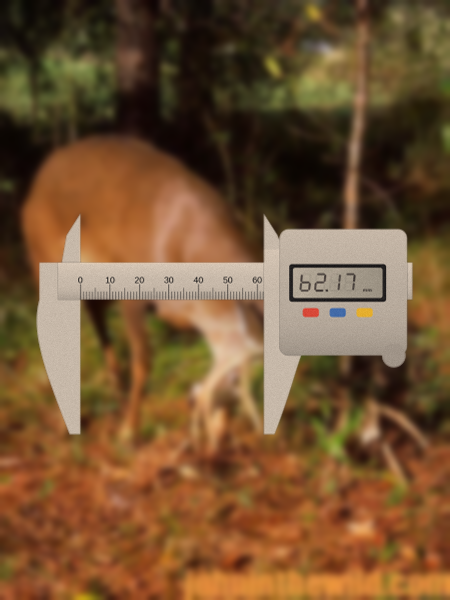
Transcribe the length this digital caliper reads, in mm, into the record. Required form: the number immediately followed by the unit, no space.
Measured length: 62.17mm
